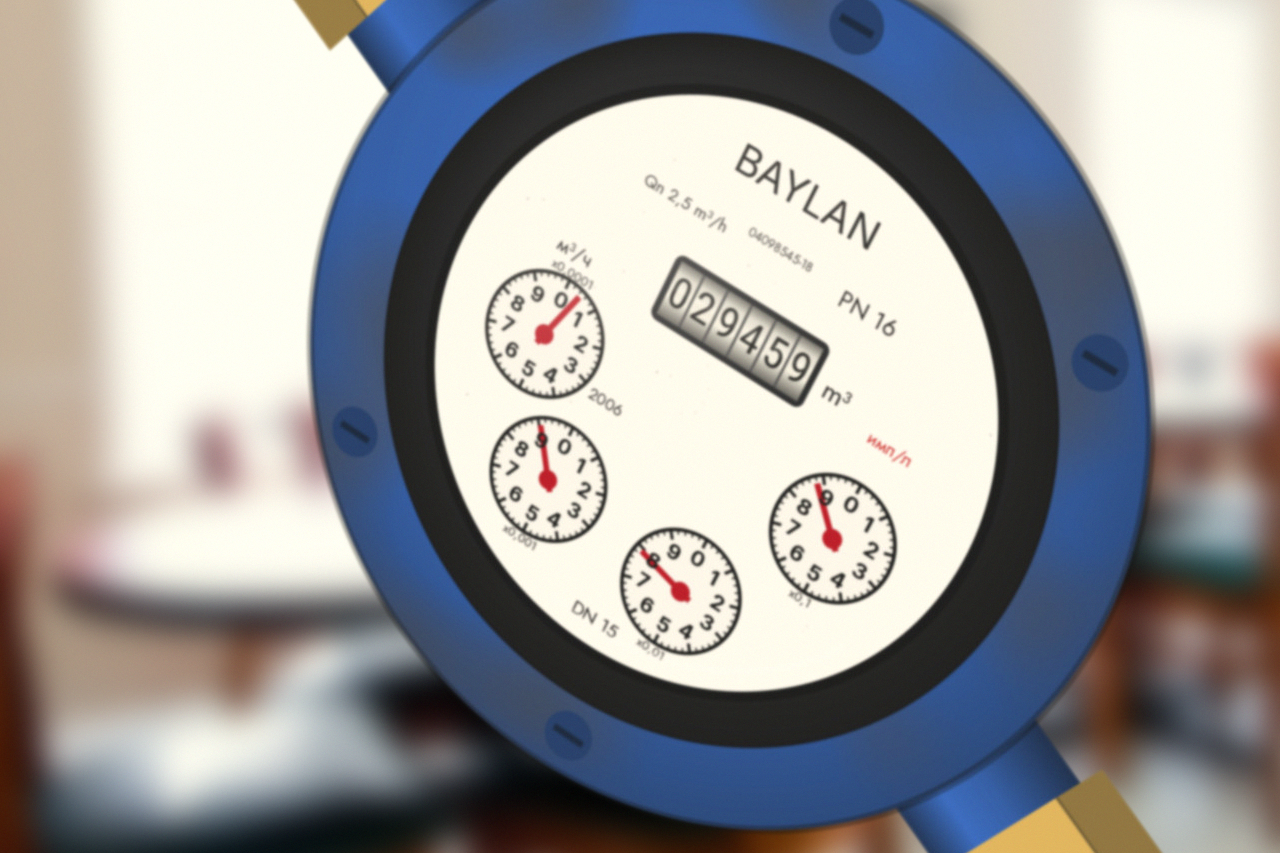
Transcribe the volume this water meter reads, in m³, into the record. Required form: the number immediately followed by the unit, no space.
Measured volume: 29459.8790m³
